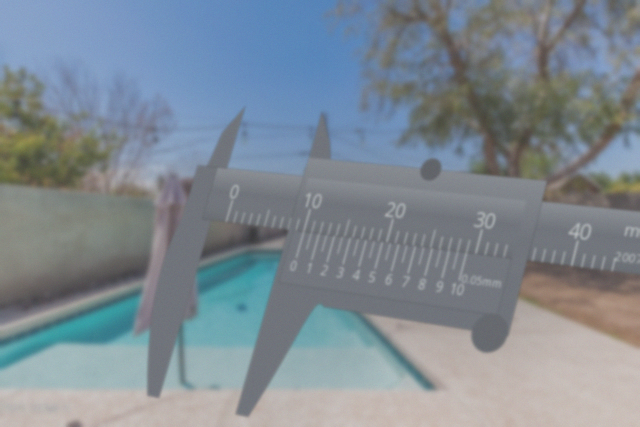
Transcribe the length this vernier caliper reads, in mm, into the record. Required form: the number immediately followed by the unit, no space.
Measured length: 10.0mm
